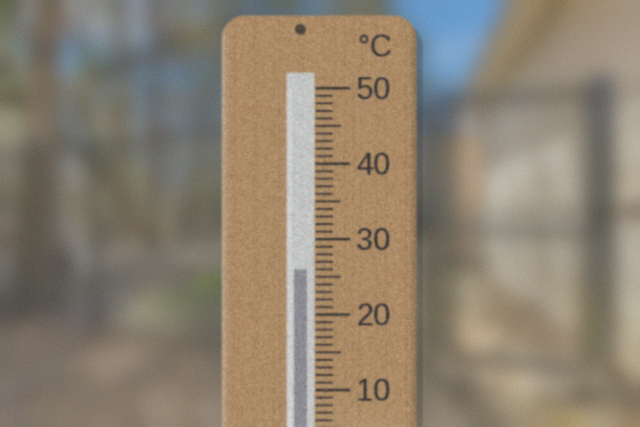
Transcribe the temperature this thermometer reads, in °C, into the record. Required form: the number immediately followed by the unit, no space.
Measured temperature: 26°C
